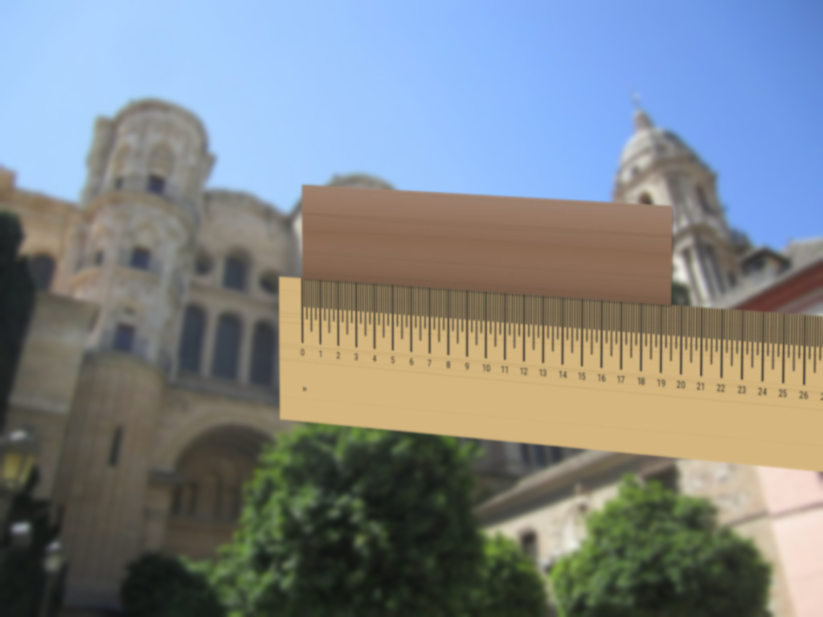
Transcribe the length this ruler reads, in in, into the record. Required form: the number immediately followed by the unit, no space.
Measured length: 19.5in
